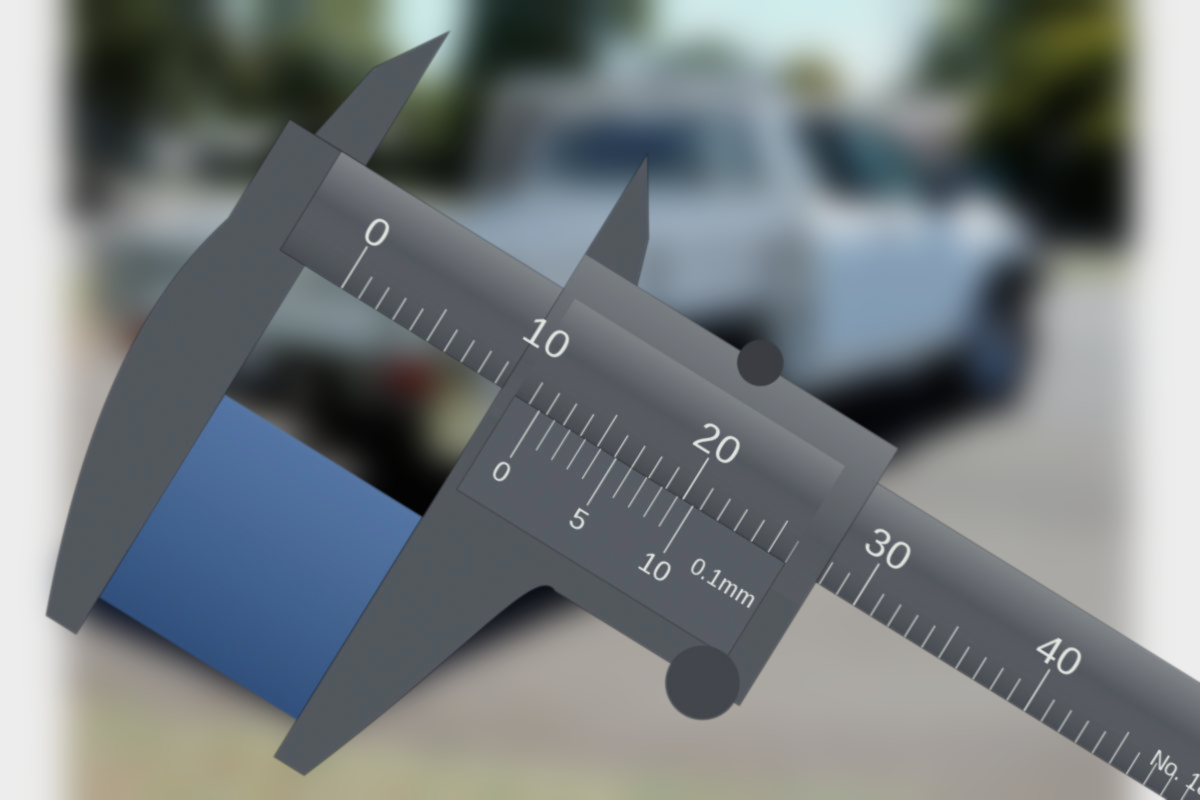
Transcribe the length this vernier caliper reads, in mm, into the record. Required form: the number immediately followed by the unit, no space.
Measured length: 11.6mm
